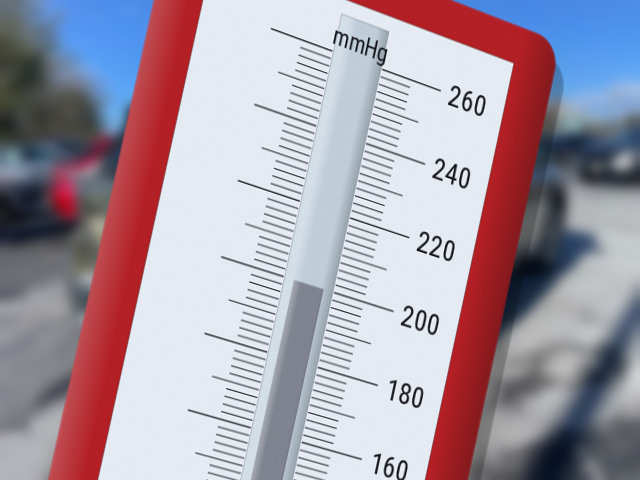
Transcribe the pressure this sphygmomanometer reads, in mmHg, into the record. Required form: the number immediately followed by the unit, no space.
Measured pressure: 200mmHg
